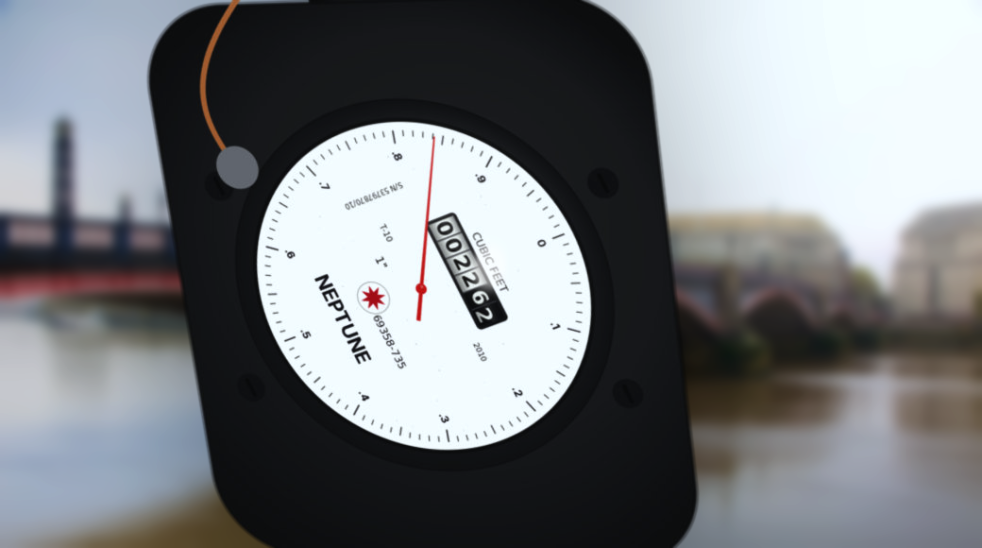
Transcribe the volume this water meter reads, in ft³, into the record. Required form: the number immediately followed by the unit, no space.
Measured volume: 2261.84ft³
